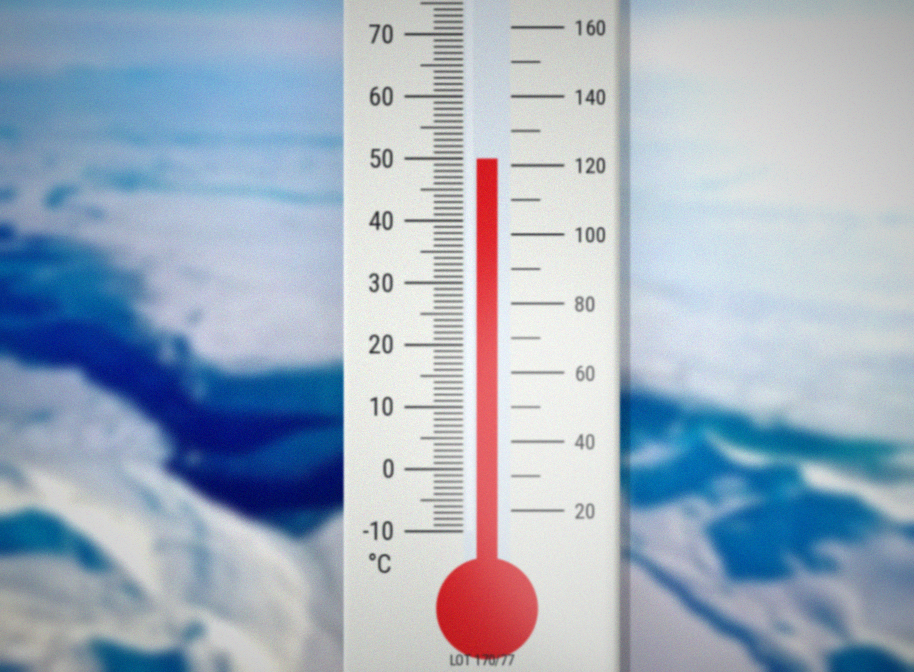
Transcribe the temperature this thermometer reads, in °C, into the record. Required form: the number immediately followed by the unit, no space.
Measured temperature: 50°C
